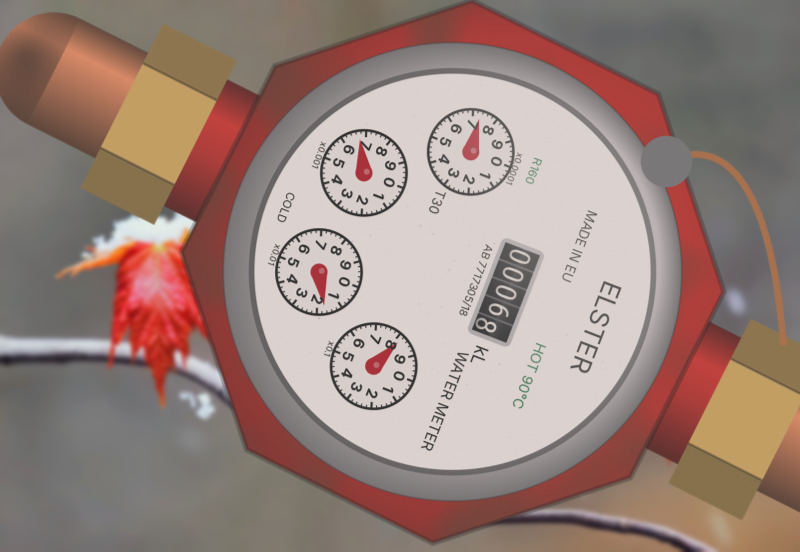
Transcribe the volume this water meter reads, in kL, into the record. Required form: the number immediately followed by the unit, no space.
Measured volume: 67.8167kL
